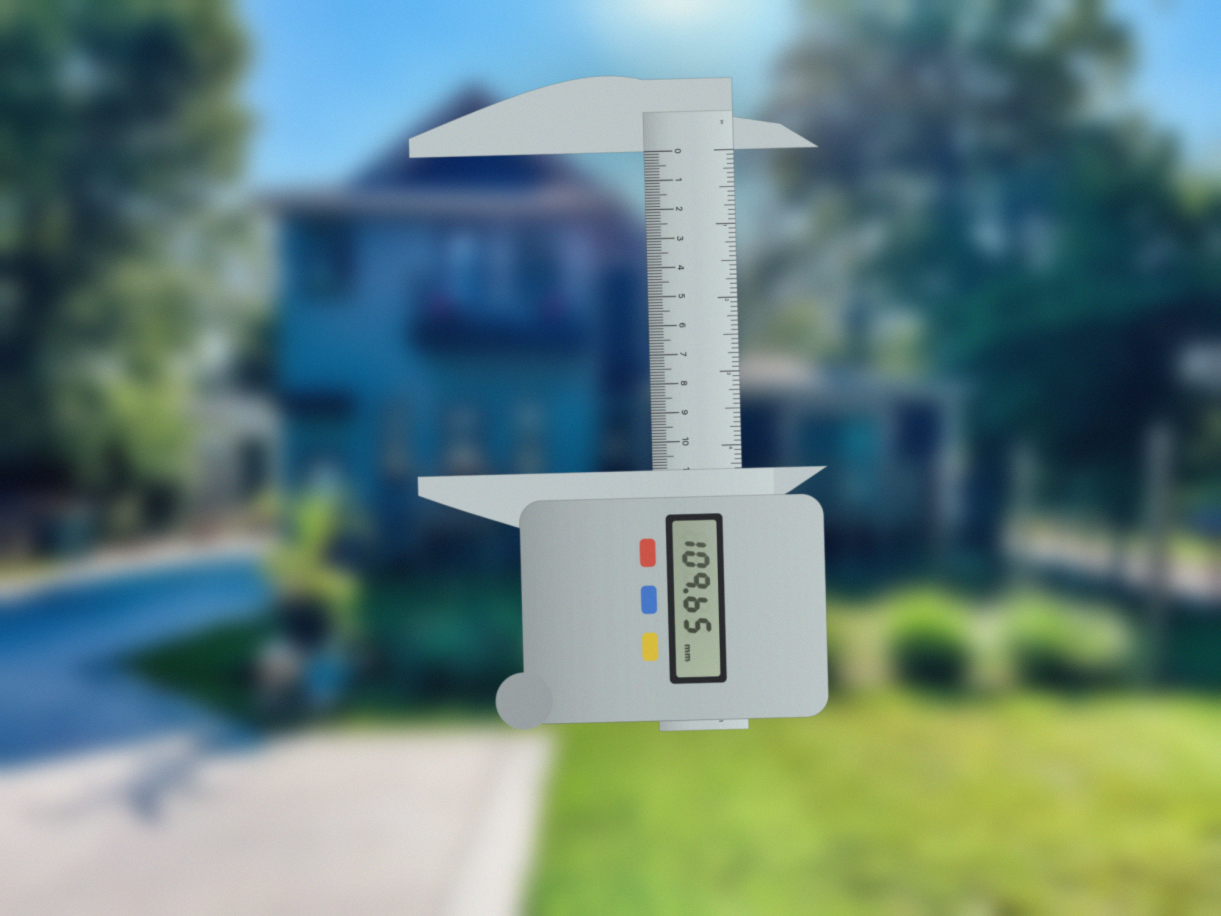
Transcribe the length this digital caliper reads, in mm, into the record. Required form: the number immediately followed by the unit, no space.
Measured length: 109.65mm
